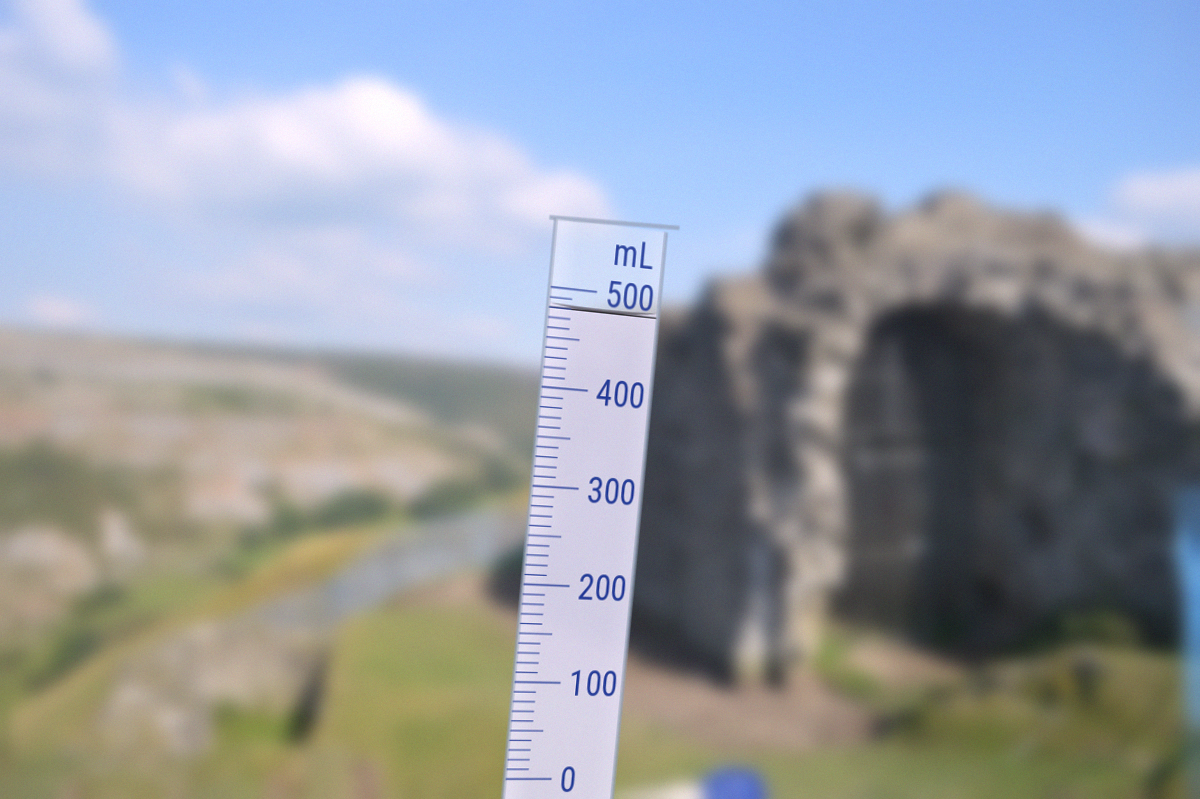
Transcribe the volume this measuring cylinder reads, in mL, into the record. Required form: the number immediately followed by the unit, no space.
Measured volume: 480mL
